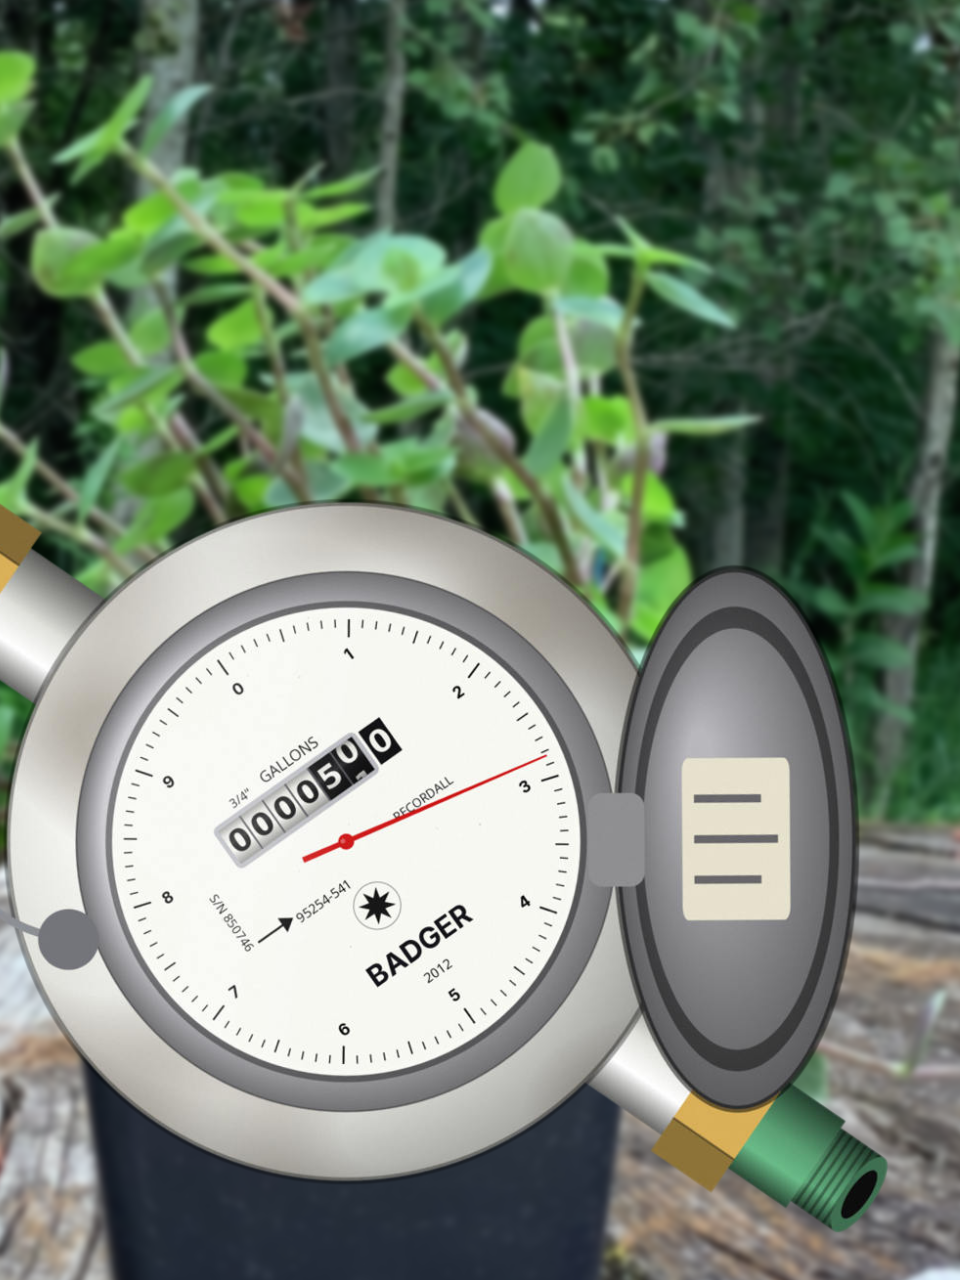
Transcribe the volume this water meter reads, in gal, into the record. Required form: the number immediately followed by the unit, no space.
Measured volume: 502.8gal
